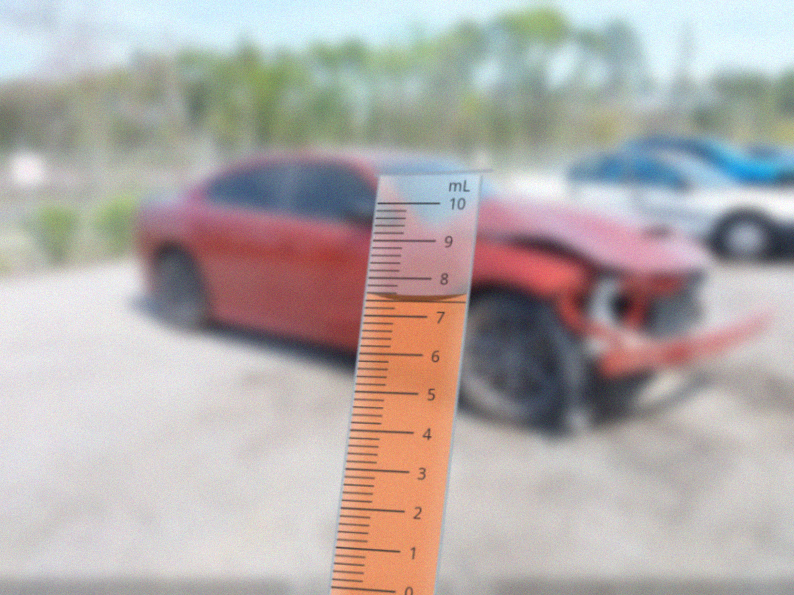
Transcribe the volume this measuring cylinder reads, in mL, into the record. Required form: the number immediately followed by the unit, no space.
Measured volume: 7.4mL
